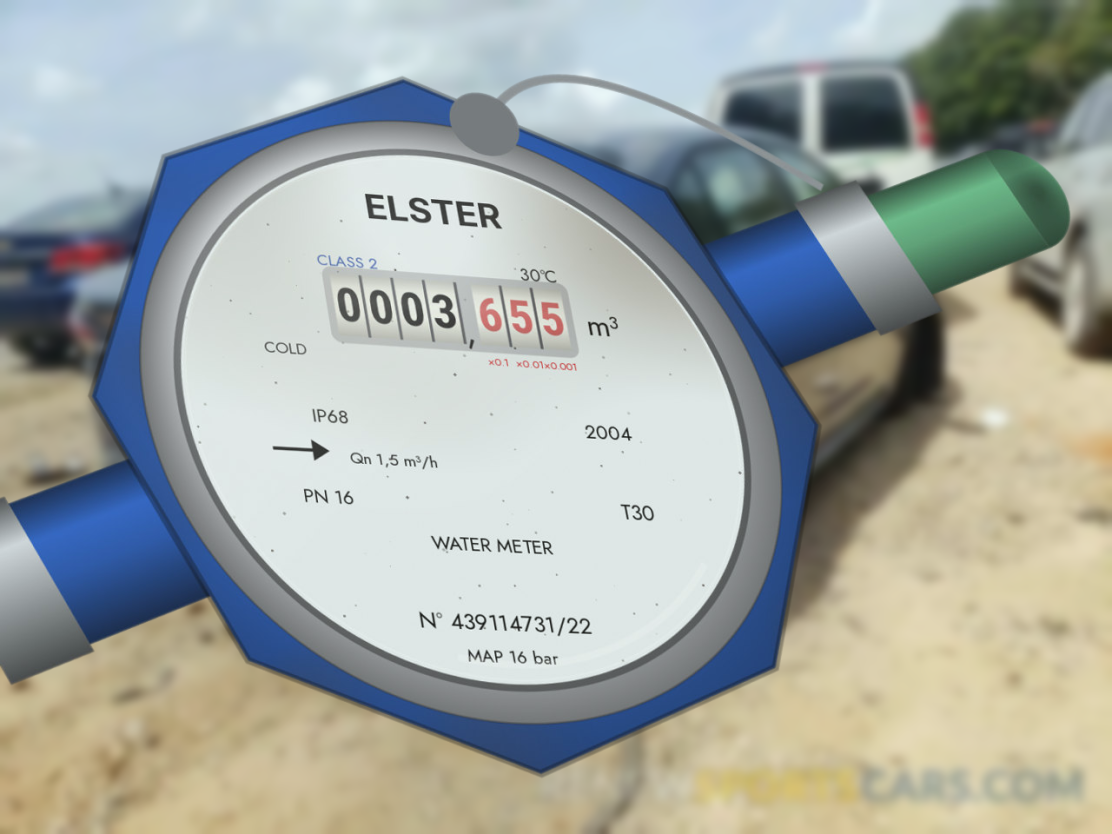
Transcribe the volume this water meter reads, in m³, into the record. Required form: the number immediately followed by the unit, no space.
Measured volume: 3.655m³
